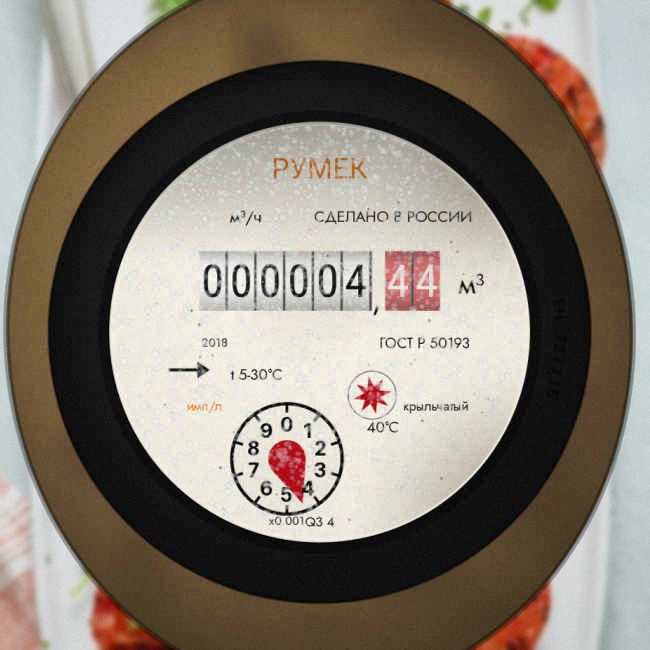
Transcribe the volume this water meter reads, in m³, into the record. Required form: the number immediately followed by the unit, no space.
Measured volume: 4.444m³
